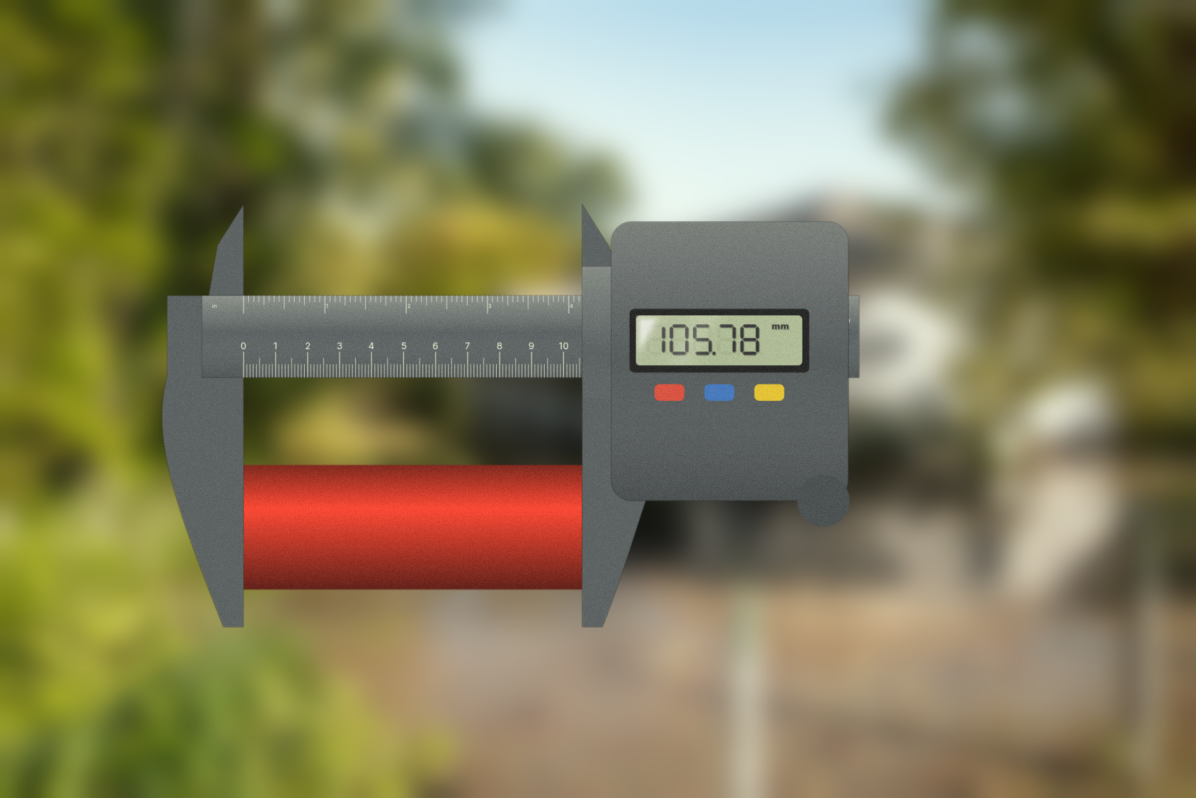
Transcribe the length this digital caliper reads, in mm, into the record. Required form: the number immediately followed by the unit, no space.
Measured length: 105.78mm
